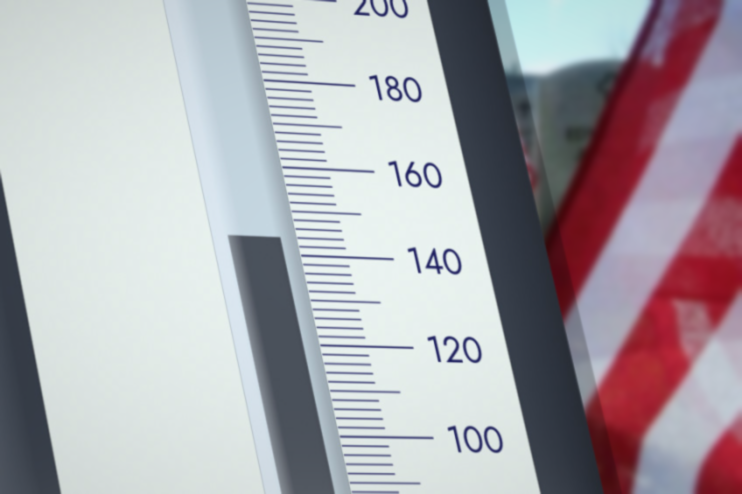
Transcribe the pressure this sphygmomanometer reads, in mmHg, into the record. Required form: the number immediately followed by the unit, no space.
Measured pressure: 144mmHg
